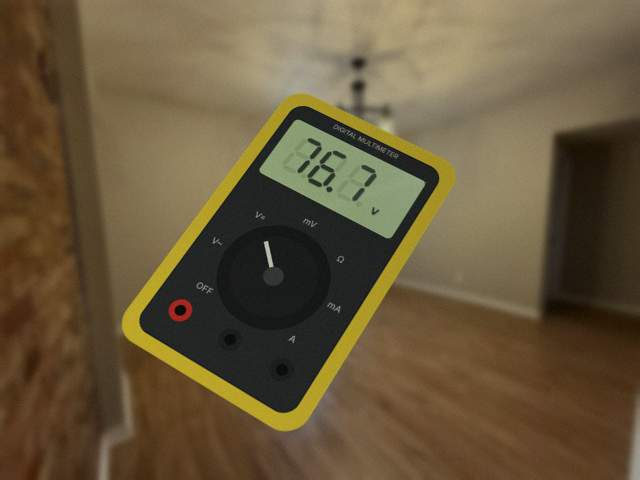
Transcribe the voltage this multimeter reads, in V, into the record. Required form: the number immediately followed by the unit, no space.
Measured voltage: 76.7V
